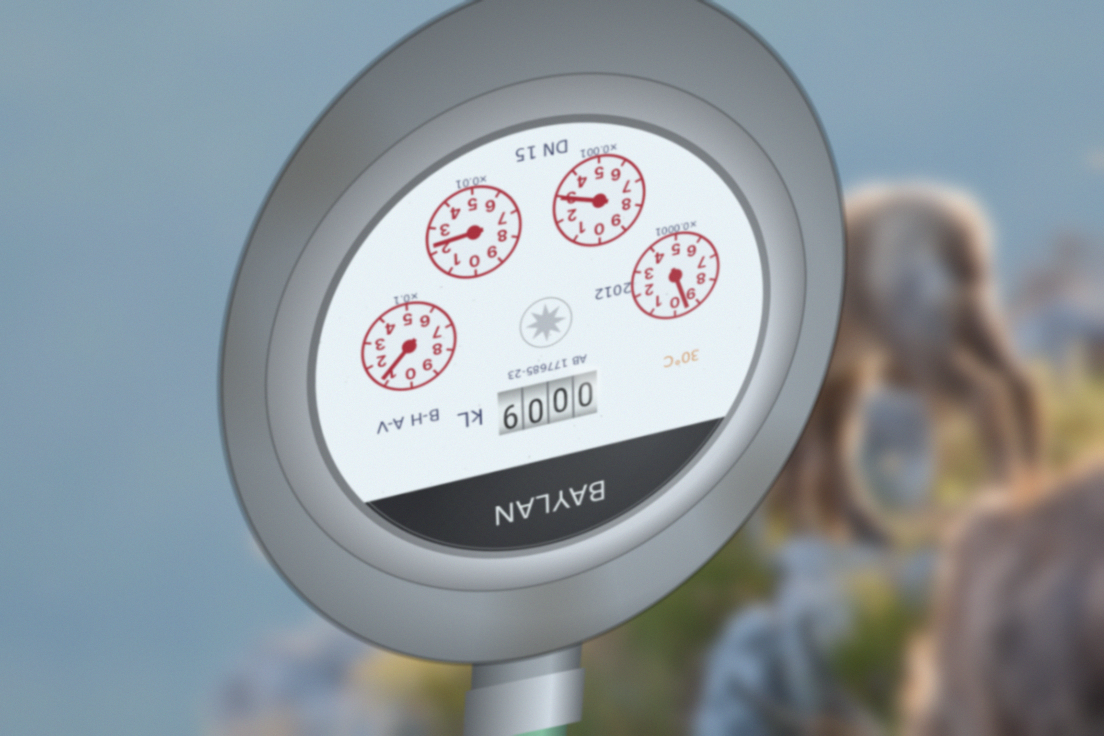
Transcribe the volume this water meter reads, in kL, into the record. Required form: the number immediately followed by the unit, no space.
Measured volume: 9.1229kL
